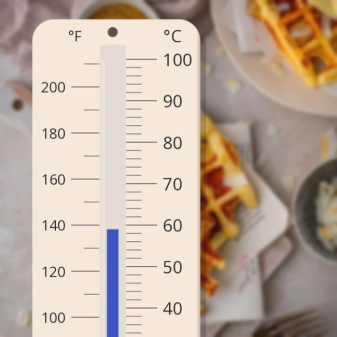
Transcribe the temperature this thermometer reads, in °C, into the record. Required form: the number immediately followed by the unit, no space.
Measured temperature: 59°C
